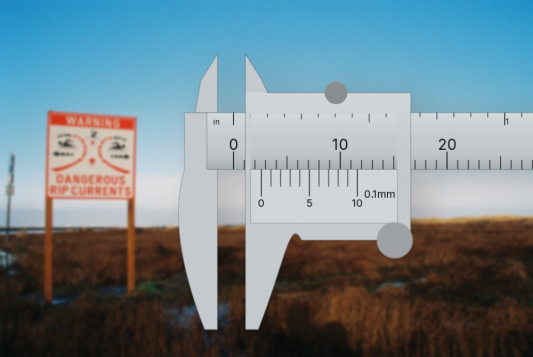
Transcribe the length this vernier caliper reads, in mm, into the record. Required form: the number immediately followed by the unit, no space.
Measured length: 2.6mm
